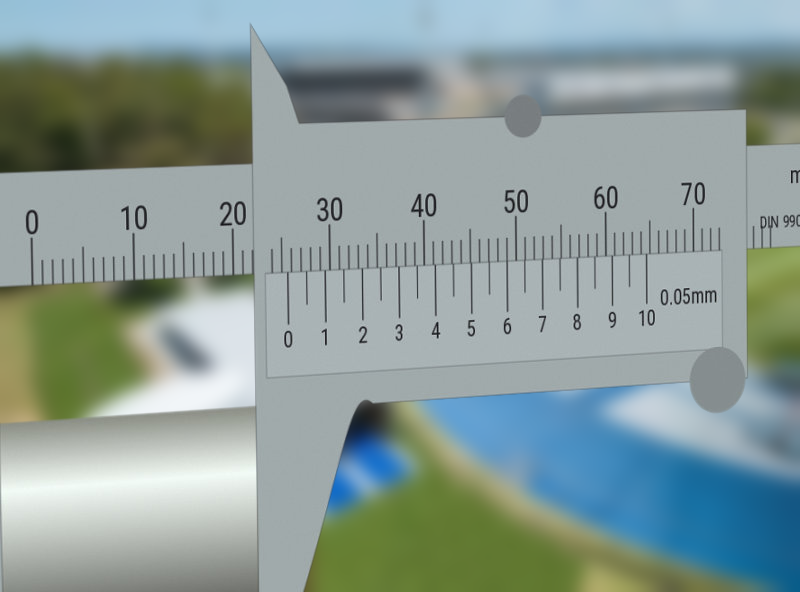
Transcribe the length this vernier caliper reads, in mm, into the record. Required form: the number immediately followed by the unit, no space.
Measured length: 25.6mm
